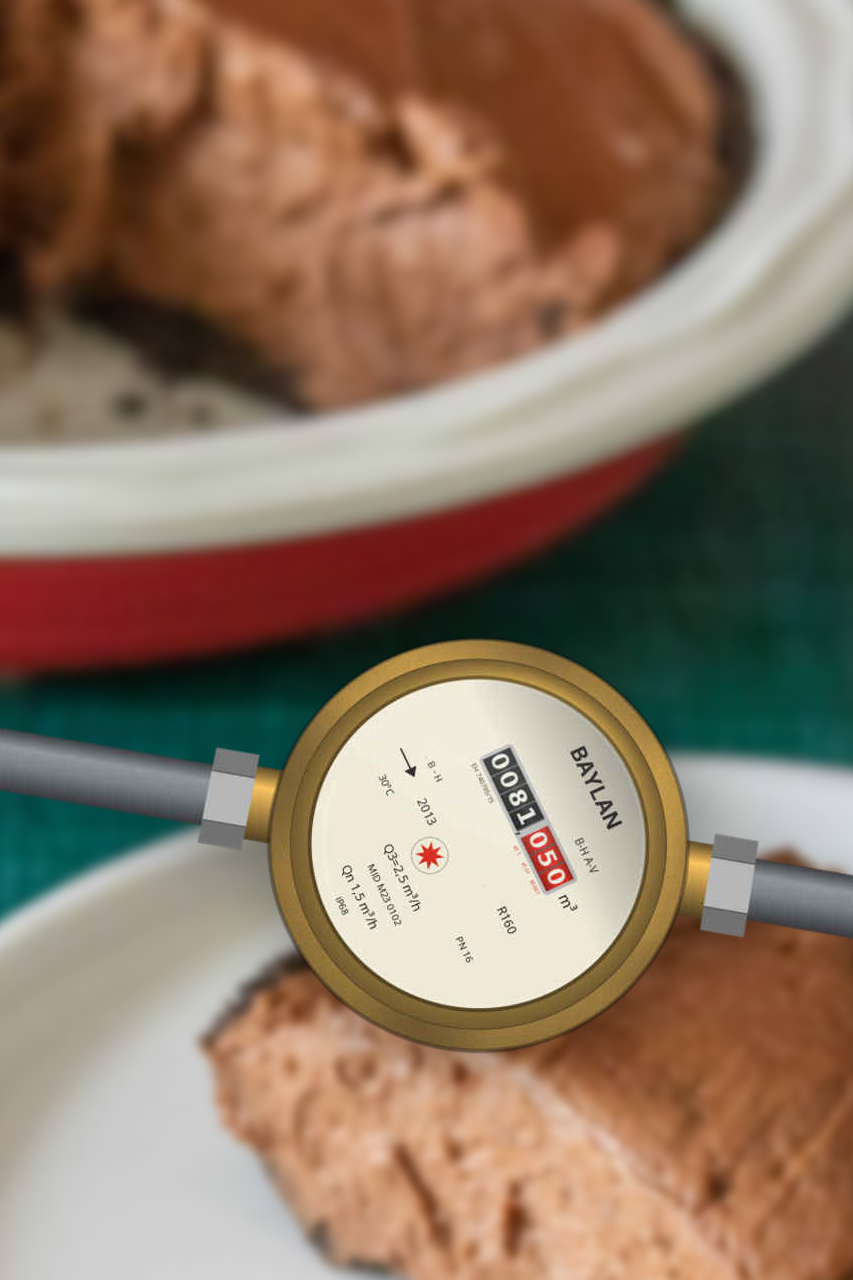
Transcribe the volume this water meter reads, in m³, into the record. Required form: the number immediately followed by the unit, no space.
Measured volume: 81.050m³
